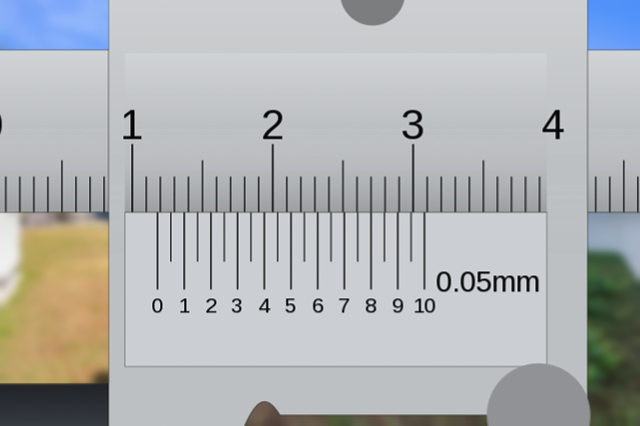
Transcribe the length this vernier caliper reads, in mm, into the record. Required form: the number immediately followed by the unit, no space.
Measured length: 11.8mm
